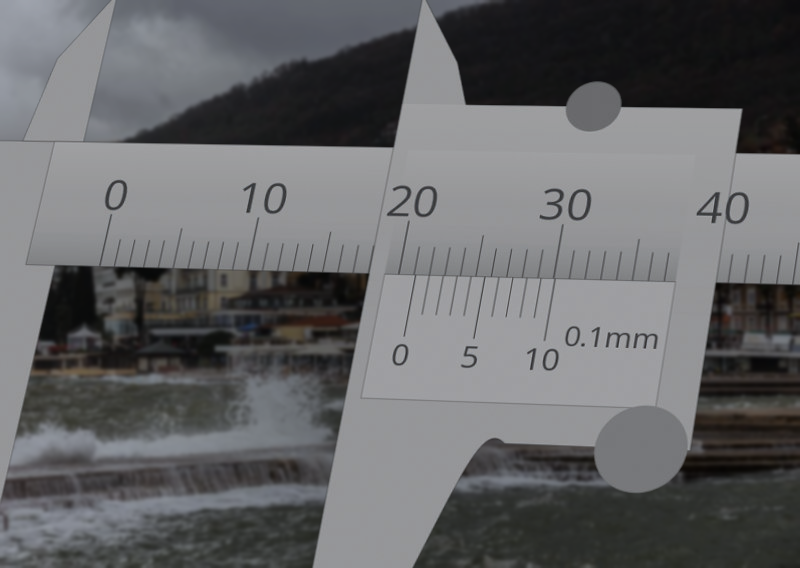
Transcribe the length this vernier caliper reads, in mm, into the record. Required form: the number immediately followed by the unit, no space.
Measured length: 21.1mm
